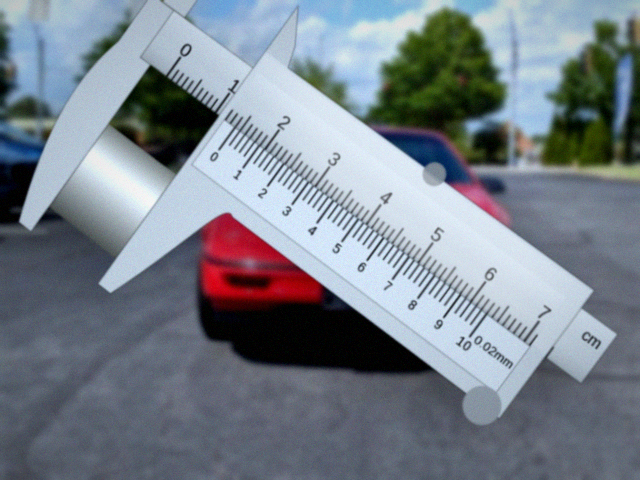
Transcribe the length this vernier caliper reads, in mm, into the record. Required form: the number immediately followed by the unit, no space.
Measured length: 14.0mm
